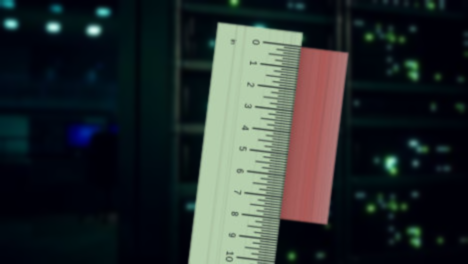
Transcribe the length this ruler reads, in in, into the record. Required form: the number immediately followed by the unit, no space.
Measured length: 8in
